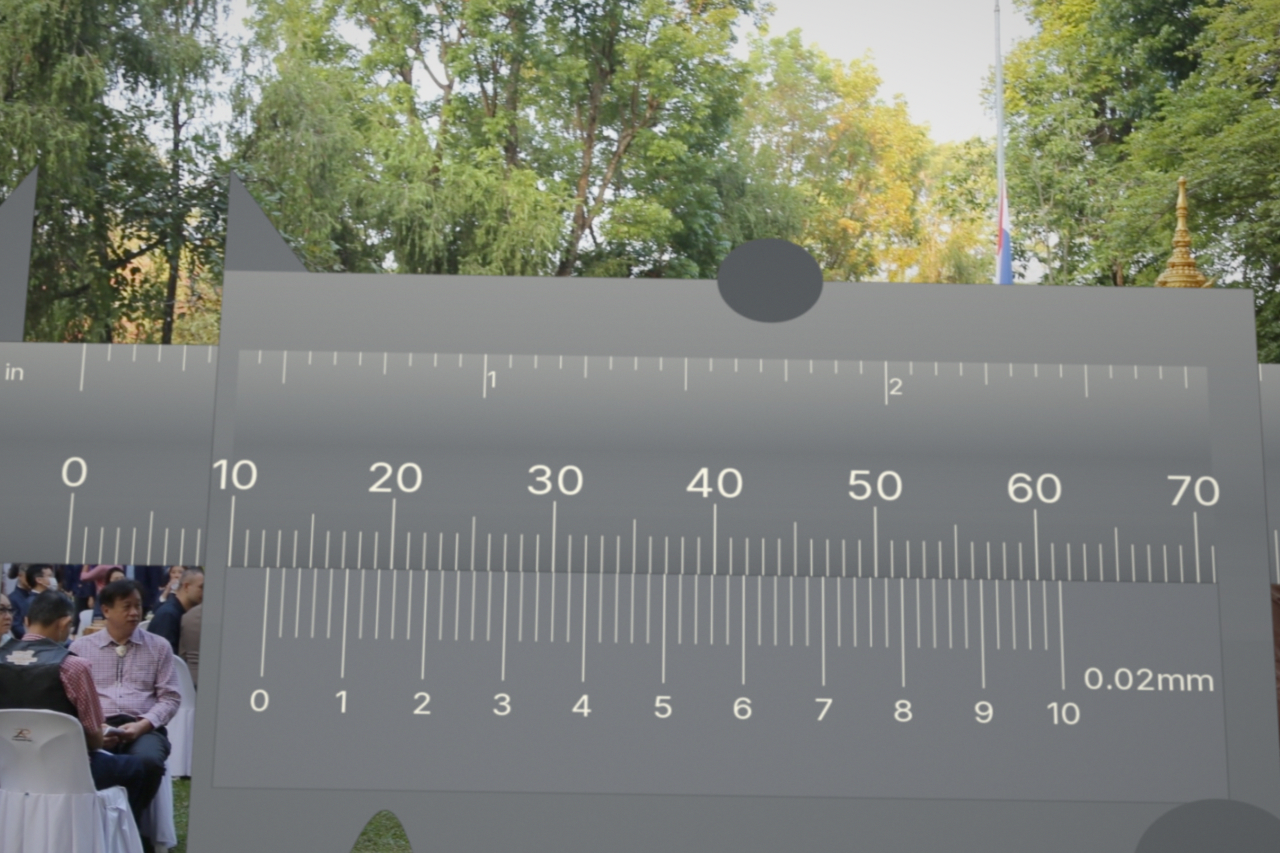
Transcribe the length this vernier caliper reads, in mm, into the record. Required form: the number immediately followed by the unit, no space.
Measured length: 12.4mm
